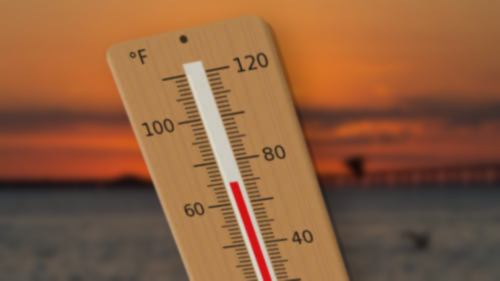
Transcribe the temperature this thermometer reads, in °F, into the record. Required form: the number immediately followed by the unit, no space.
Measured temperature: 70°F
